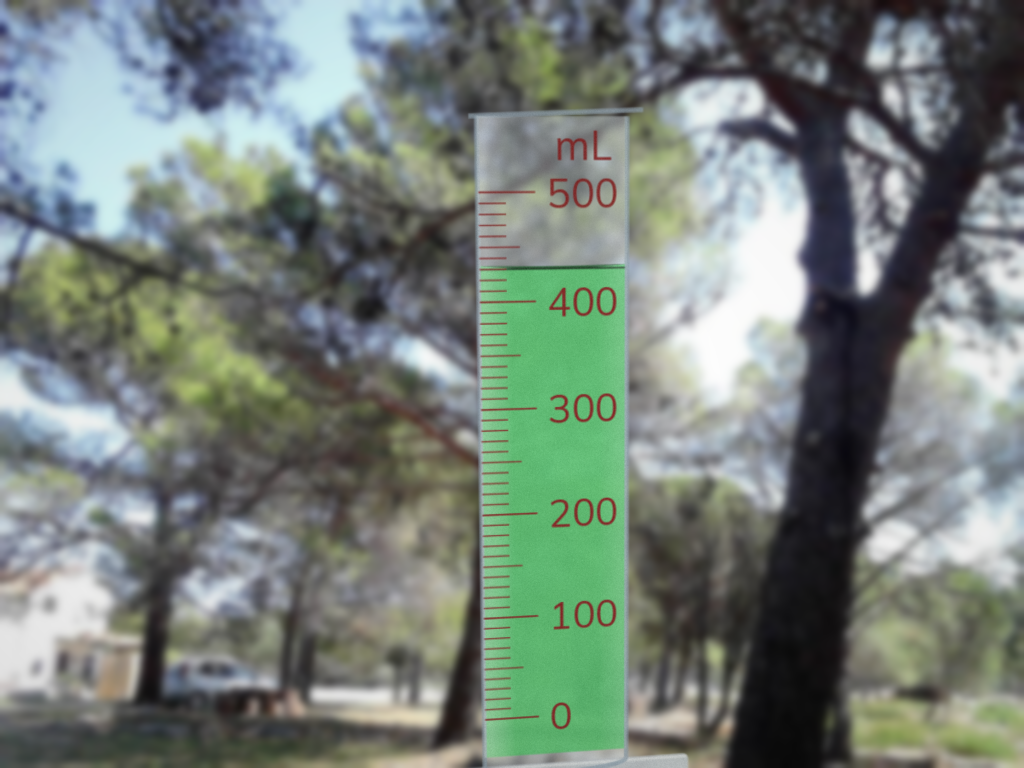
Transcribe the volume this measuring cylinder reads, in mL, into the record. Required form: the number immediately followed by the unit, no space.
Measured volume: 430mL
